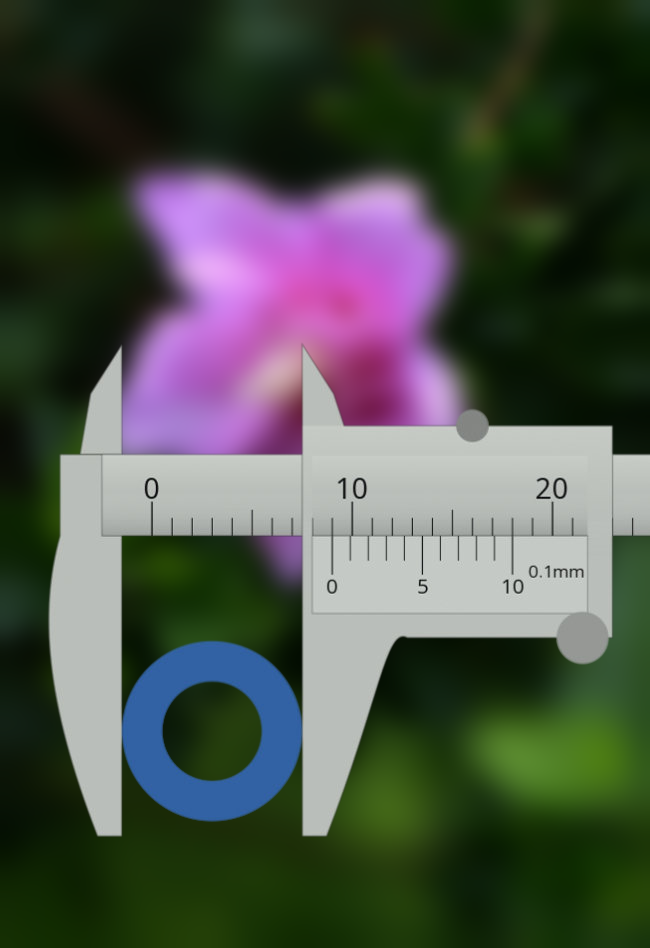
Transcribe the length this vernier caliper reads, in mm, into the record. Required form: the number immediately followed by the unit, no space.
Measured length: 9.0mm
